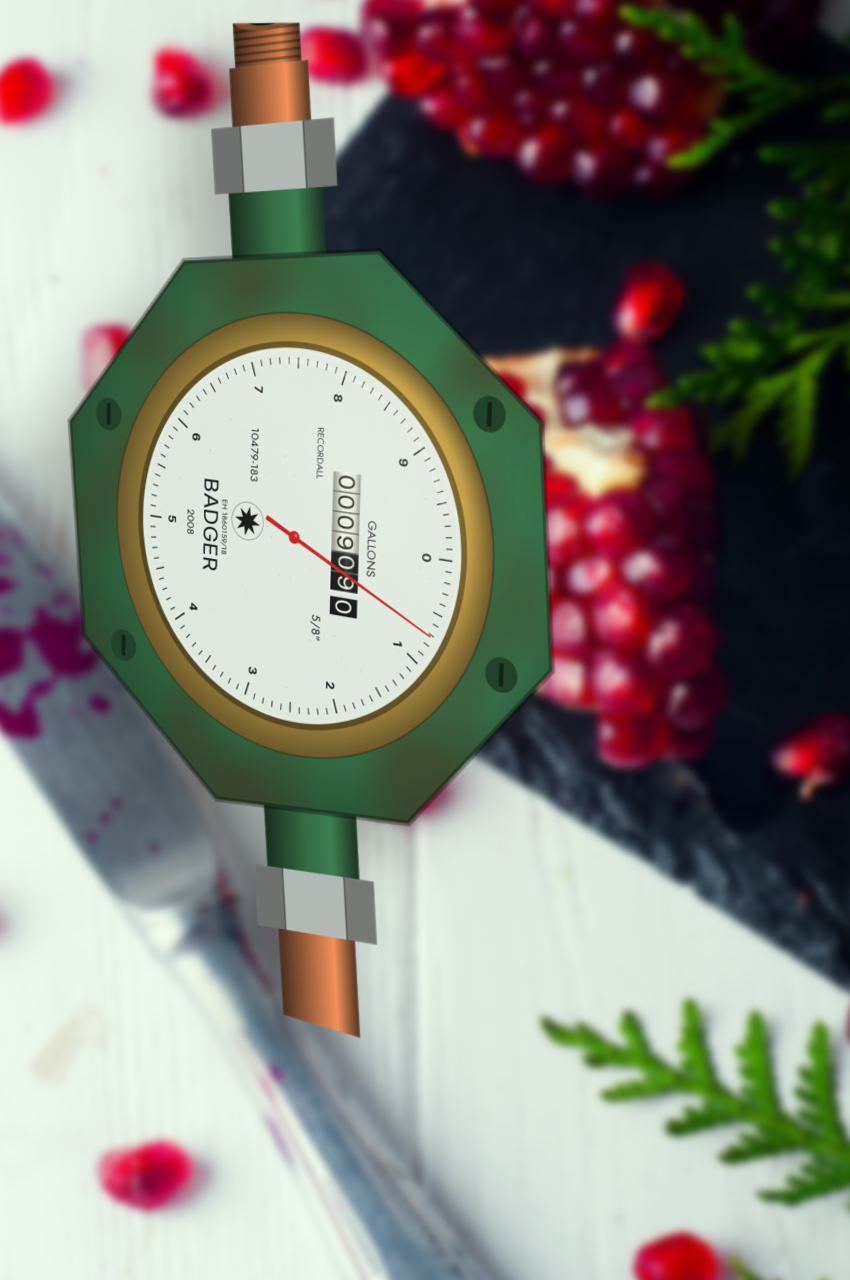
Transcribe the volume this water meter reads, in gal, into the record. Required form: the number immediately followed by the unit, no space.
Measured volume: 9090.7gal
